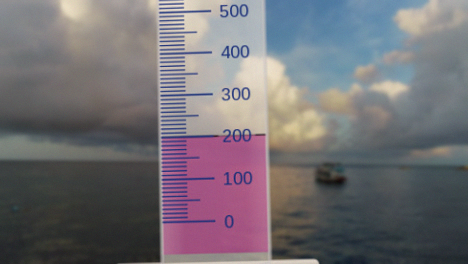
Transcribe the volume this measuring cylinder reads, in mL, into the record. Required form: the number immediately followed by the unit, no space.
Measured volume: 200mL
